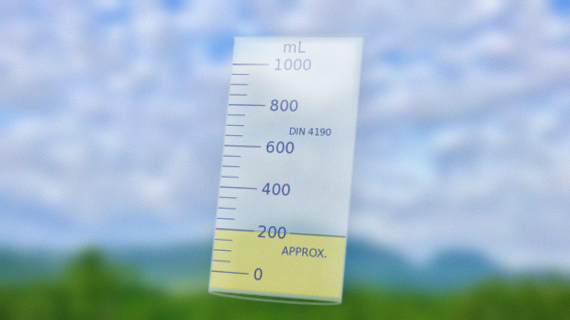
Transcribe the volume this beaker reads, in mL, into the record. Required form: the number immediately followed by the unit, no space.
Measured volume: 200mL
